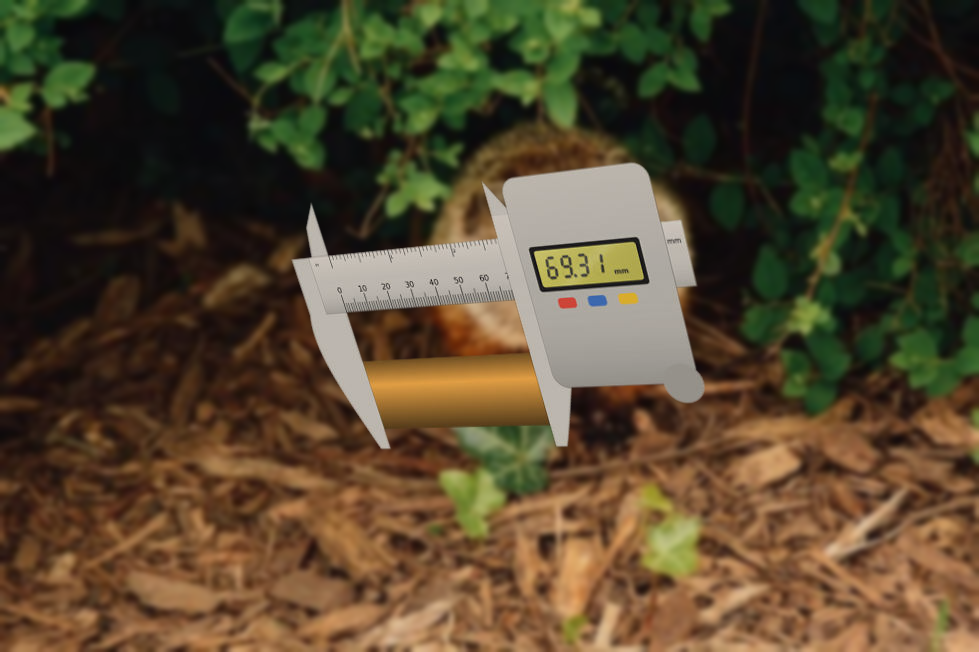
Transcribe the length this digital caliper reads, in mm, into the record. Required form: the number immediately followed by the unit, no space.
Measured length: 69.31mm
